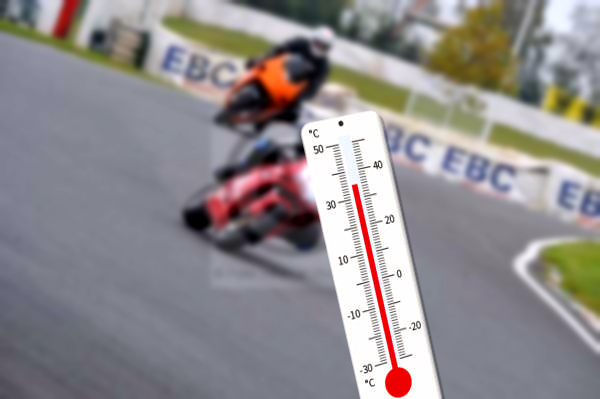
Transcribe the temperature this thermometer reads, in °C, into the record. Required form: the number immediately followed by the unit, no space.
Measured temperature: 35°C
